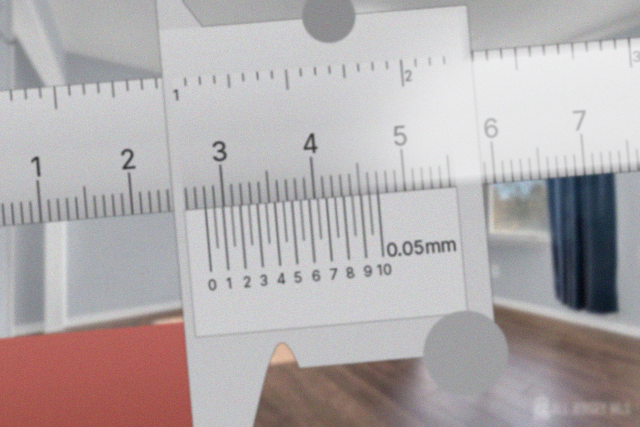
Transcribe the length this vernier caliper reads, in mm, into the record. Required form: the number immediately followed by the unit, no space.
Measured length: 28.0mm
